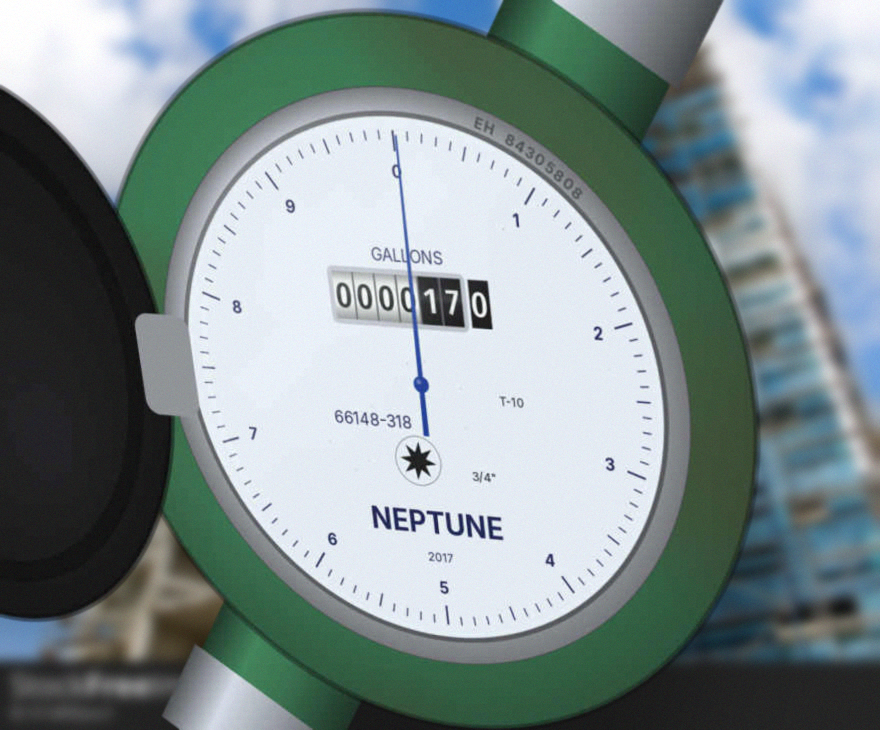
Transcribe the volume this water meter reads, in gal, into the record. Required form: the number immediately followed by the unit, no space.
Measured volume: 170.0gal
